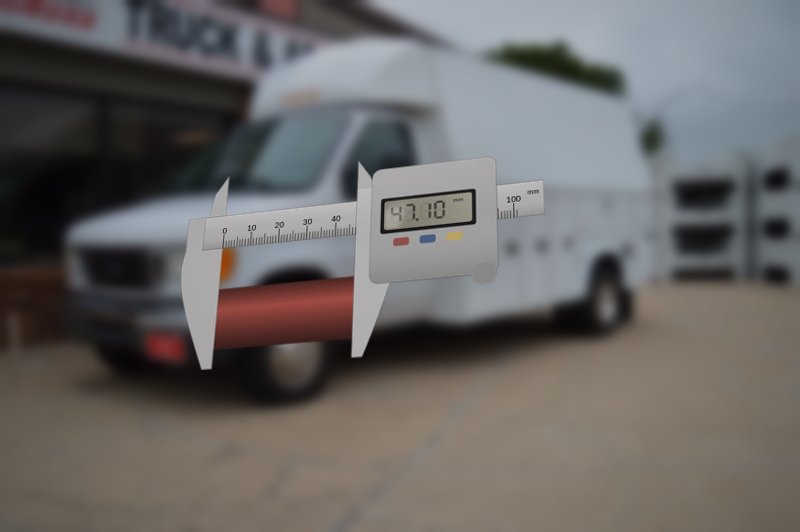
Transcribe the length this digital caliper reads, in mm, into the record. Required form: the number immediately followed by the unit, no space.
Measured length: 47.10mm
